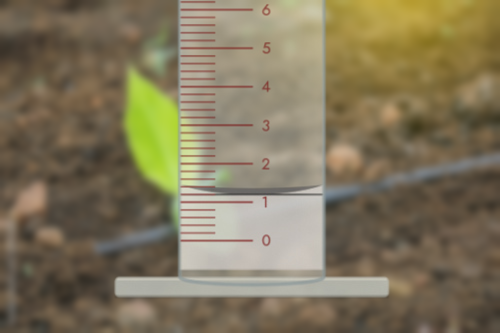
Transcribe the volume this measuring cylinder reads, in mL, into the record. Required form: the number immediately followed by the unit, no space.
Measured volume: 1.2mL
